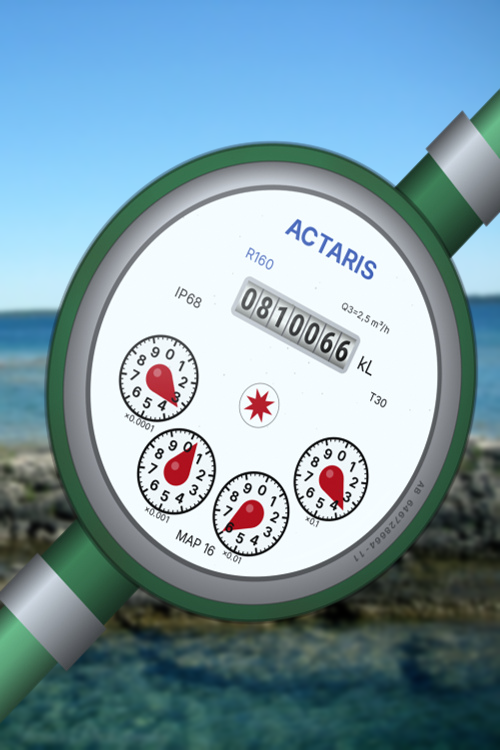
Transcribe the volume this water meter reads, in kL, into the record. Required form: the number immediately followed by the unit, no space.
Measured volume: 810066.3603kL
